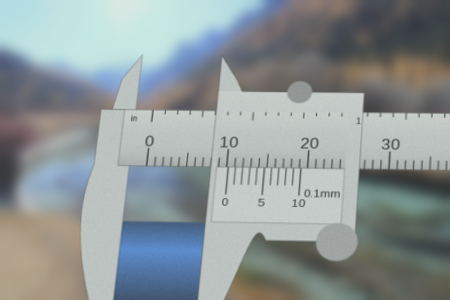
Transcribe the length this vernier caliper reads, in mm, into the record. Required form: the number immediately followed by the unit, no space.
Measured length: 10.2mm
